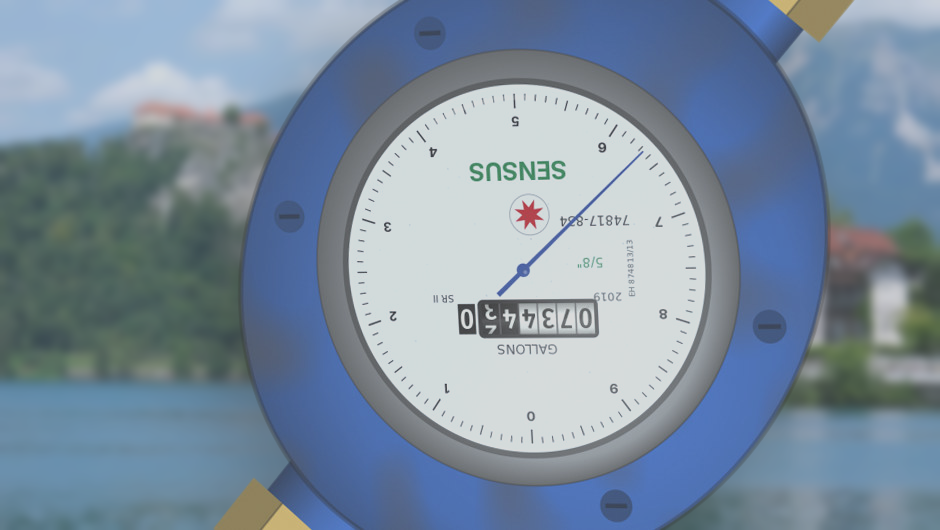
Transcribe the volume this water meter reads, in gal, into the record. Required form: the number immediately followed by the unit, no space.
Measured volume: 734426.3gal
